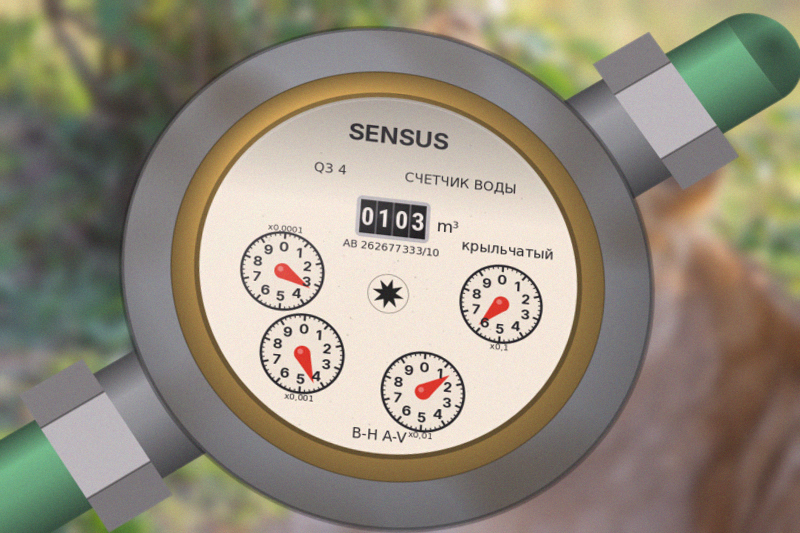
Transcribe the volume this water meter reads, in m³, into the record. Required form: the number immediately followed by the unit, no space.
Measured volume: 103.6143m³
